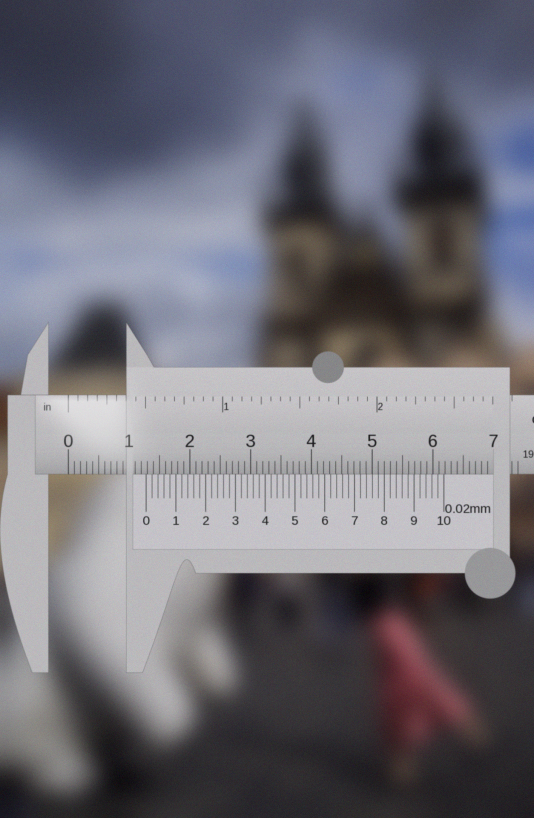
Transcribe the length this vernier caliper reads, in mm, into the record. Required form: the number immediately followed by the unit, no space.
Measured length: 12.8mm
